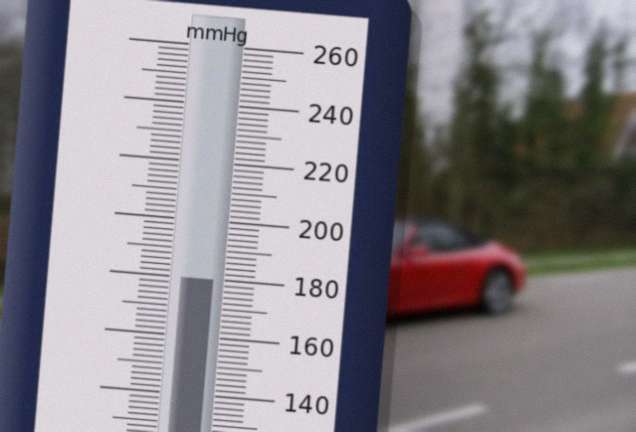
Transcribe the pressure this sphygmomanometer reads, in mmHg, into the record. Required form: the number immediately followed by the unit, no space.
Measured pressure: 180mmHg
